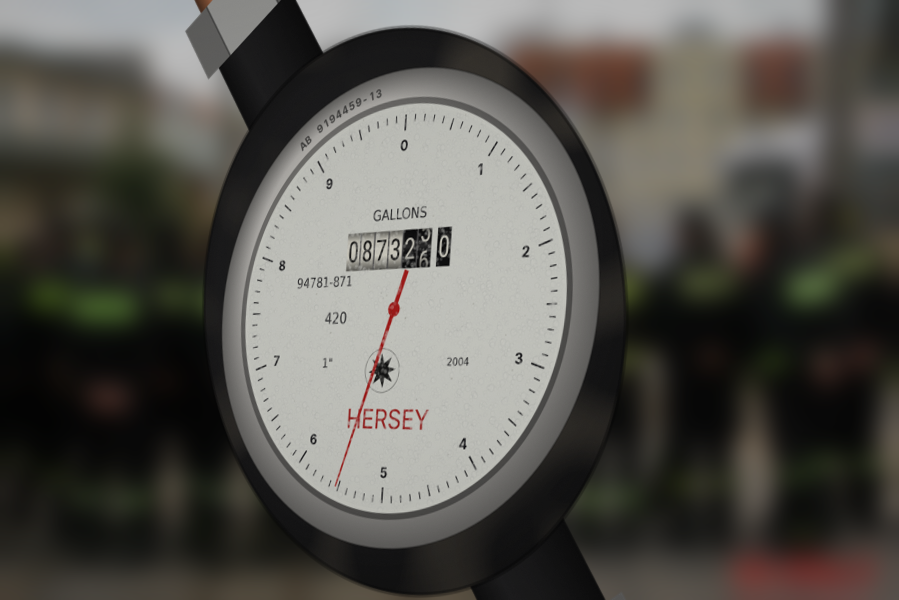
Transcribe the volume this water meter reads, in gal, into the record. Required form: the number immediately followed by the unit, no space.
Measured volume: 873255.5gal
